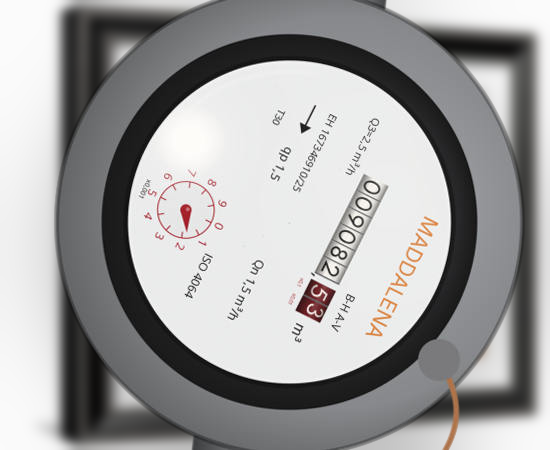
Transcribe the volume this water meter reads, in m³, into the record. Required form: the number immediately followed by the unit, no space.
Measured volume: 9082.531m³
